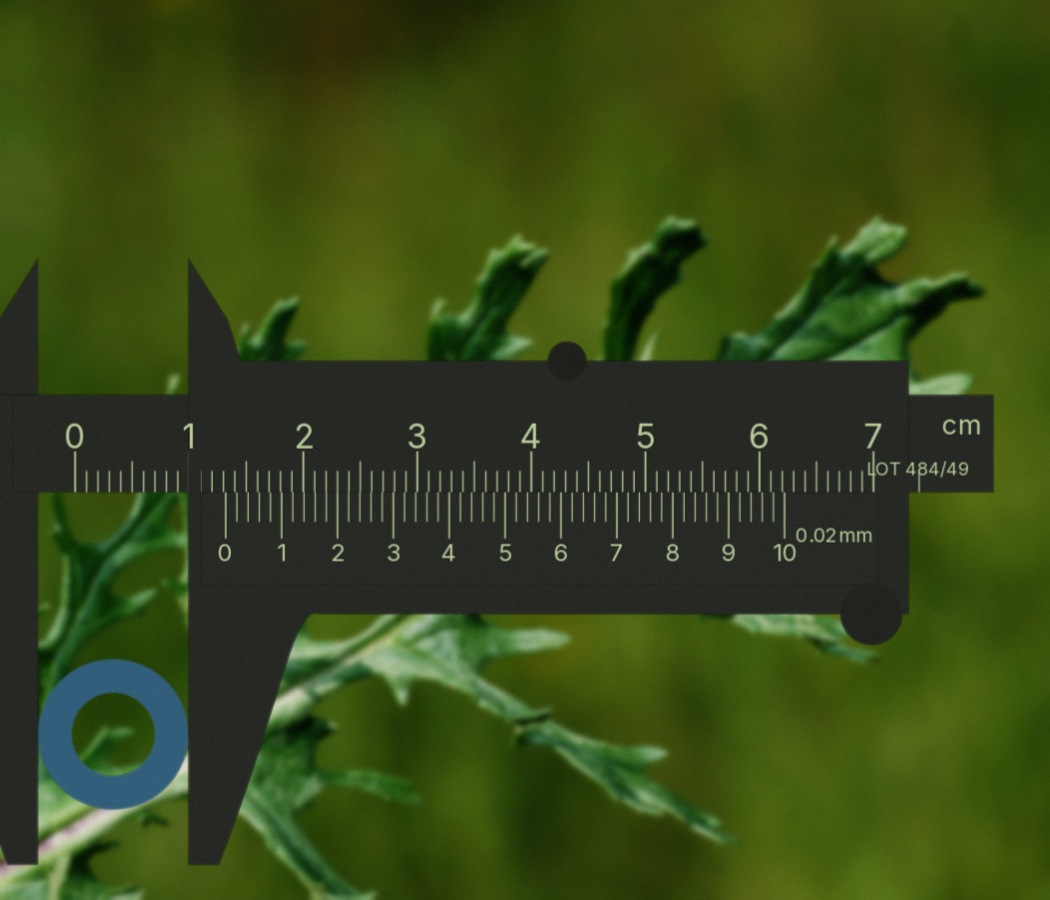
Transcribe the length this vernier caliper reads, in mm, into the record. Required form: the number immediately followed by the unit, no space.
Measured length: 13.2mm
